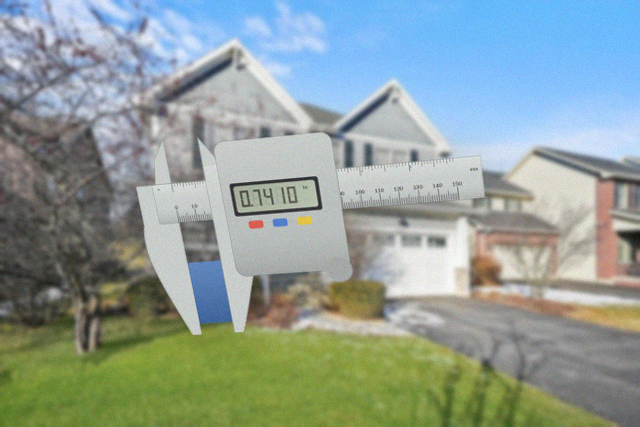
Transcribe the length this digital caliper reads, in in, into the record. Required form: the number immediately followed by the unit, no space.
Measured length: 0.7410in
